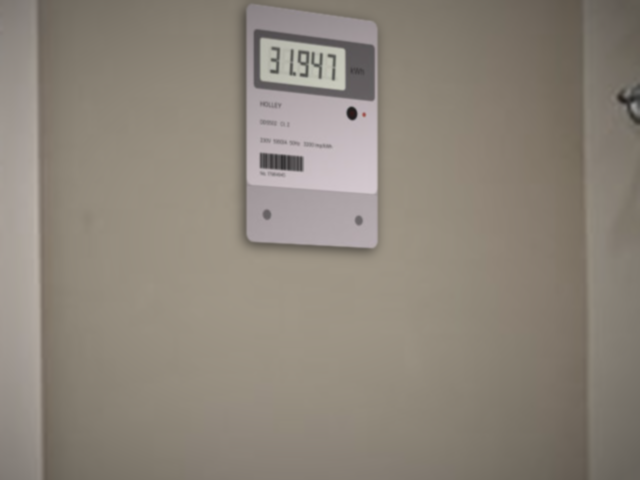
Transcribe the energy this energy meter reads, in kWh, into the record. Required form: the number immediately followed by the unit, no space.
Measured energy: 31.947kWh
